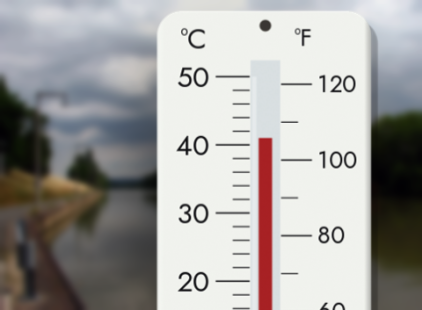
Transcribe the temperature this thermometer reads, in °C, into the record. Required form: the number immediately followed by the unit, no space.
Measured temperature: 41°C
